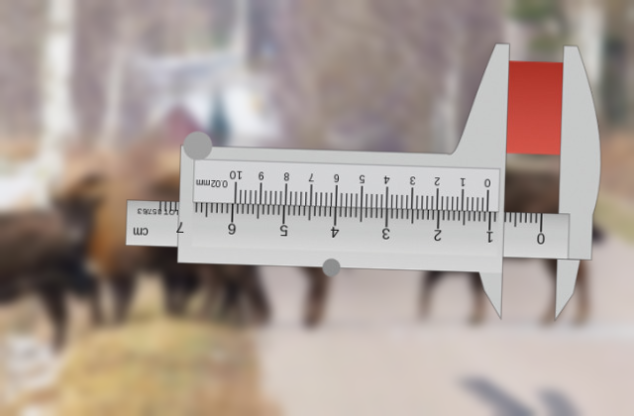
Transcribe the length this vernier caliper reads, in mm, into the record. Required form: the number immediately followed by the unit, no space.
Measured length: 10.5mm
